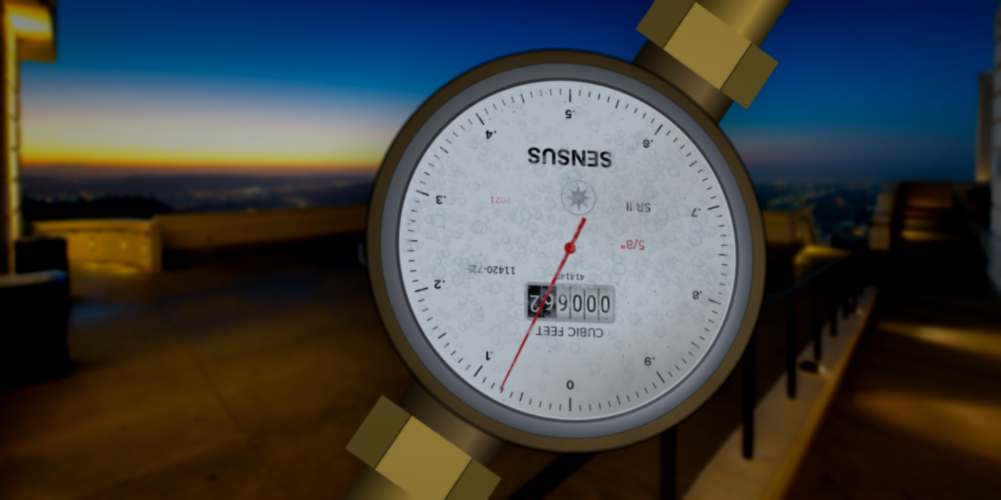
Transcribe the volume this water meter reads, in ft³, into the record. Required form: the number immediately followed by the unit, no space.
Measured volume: 662.07ft³
